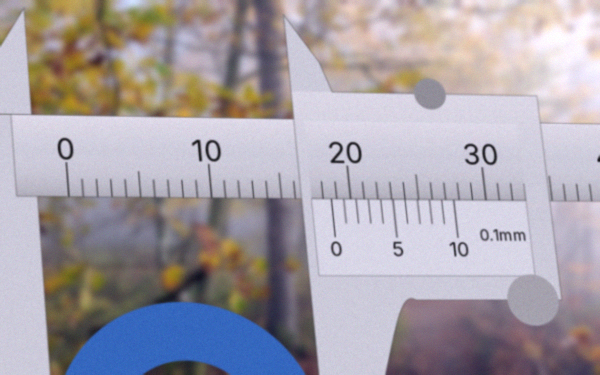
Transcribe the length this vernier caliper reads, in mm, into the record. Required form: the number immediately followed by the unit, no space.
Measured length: 18.6mm
